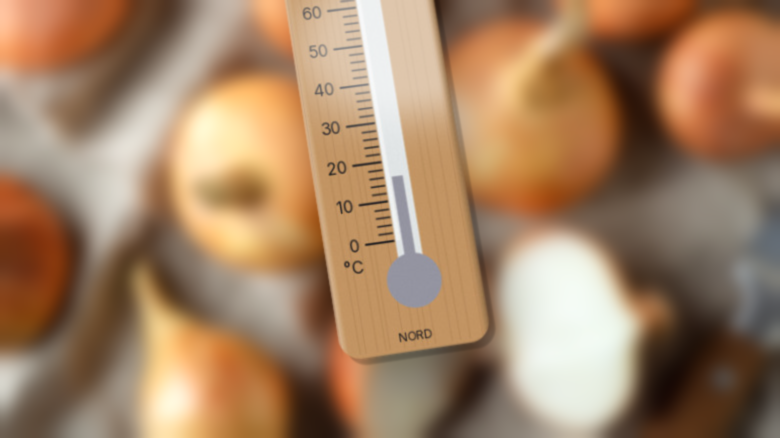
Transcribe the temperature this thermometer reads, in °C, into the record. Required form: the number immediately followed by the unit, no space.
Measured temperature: 16°C
